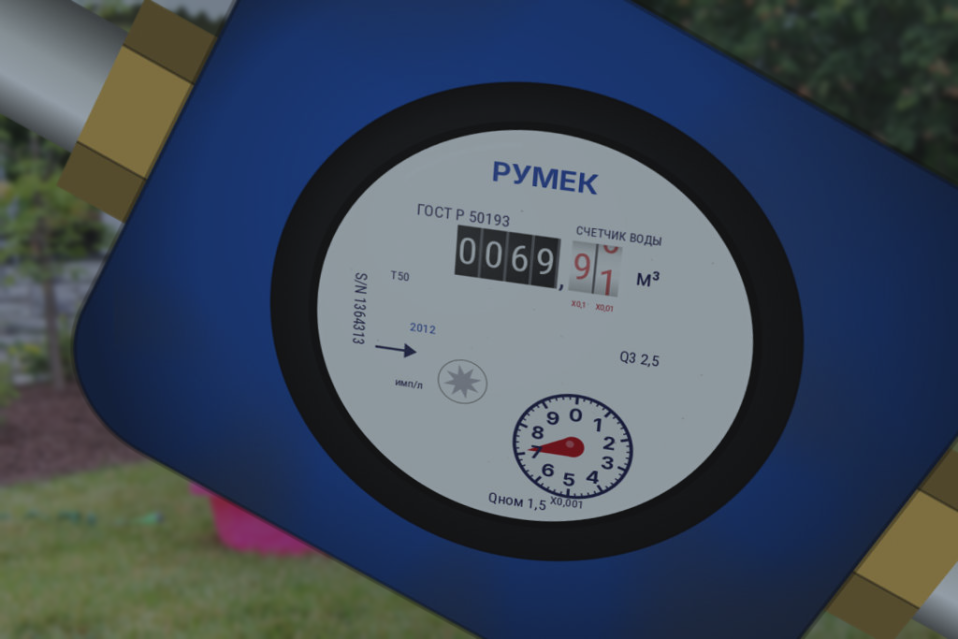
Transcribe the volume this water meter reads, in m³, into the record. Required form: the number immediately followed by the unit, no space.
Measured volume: 69.907m³
